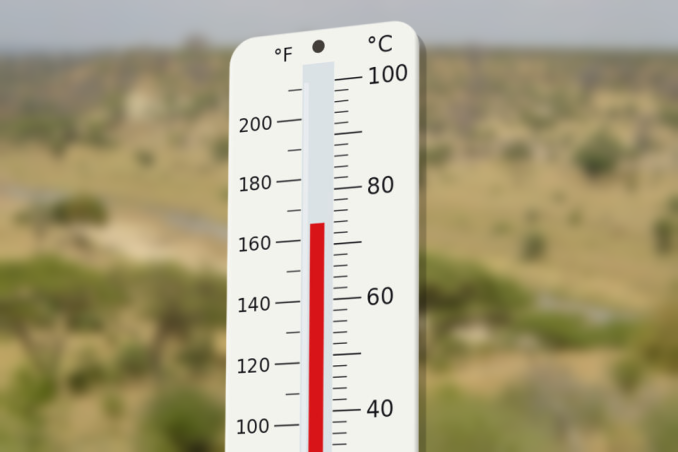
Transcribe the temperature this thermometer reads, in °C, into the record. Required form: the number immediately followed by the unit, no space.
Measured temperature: 74°C
